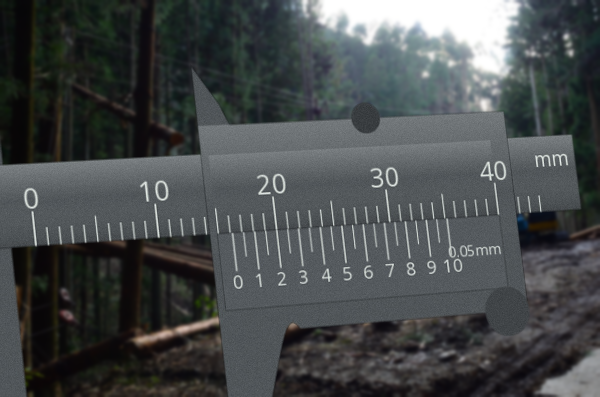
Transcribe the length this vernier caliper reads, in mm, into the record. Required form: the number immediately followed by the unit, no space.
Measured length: 16.2mm
